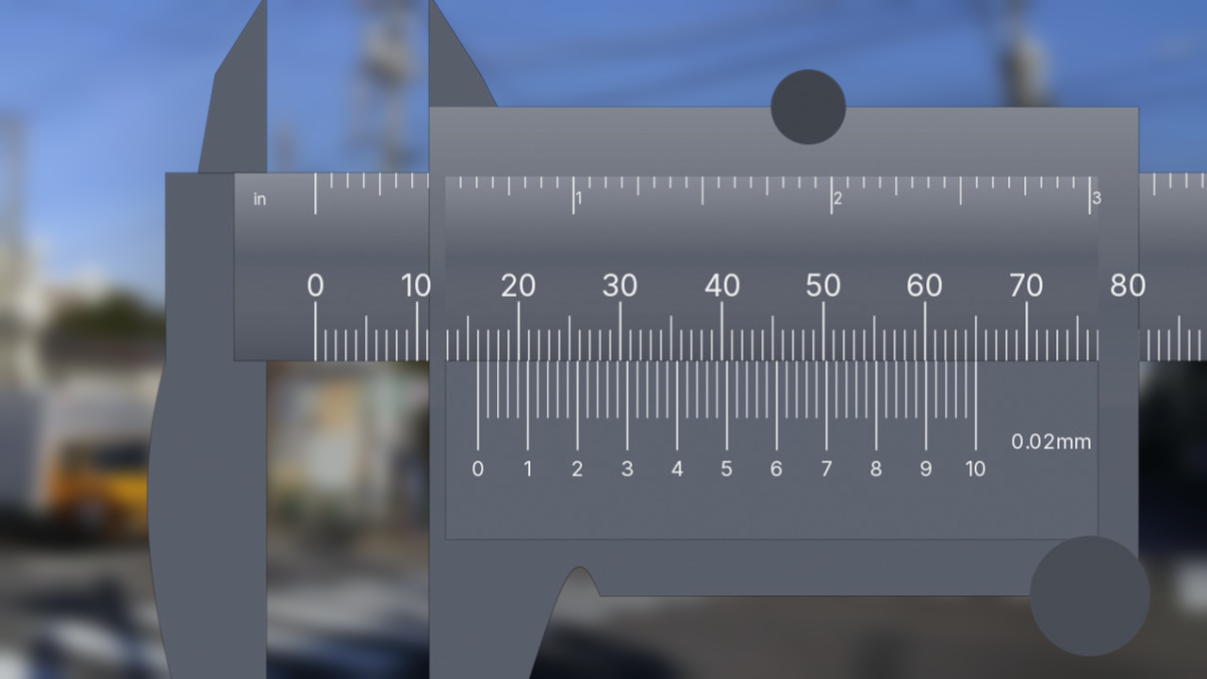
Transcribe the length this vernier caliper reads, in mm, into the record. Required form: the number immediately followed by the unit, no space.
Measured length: 16.0mm
